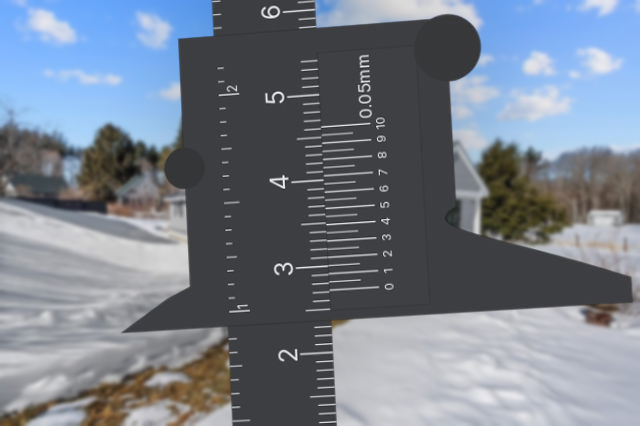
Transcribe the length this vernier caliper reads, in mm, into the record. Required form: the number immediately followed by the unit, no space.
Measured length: 27.2mm
